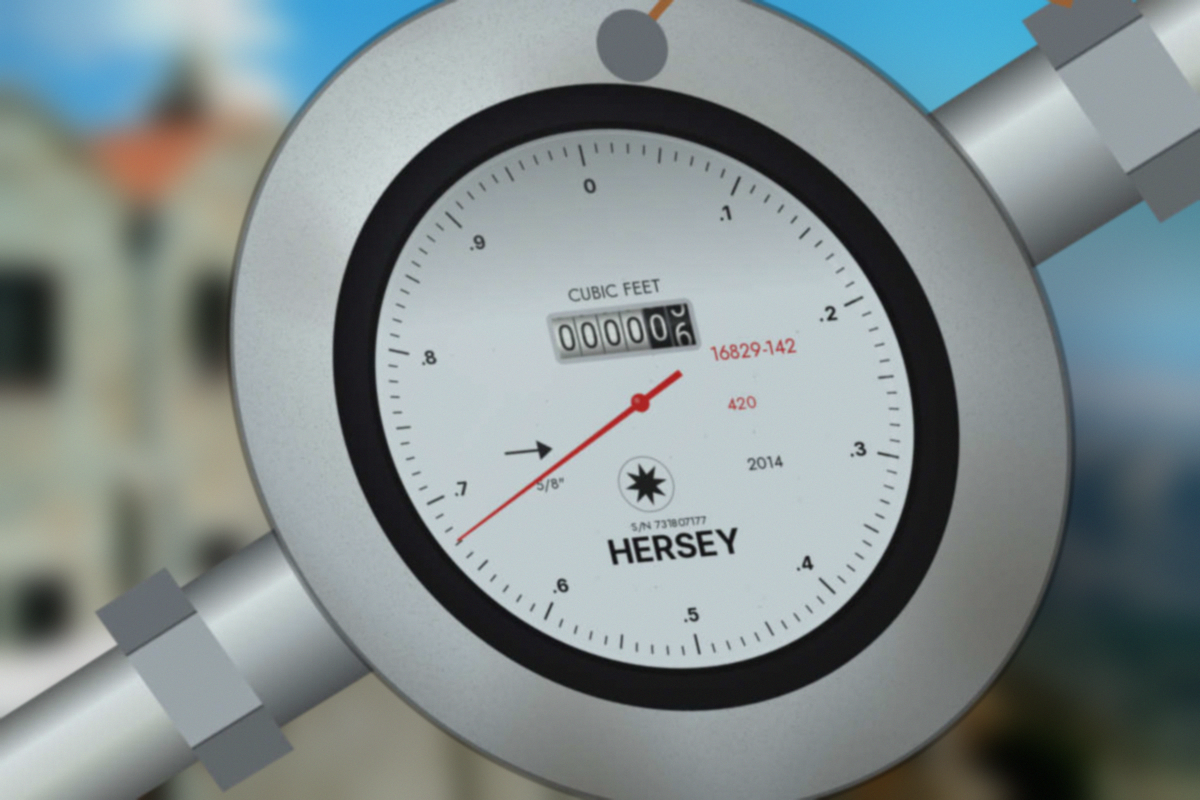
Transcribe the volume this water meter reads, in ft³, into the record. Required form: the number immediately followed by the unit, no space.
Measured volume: 5.67ft³
